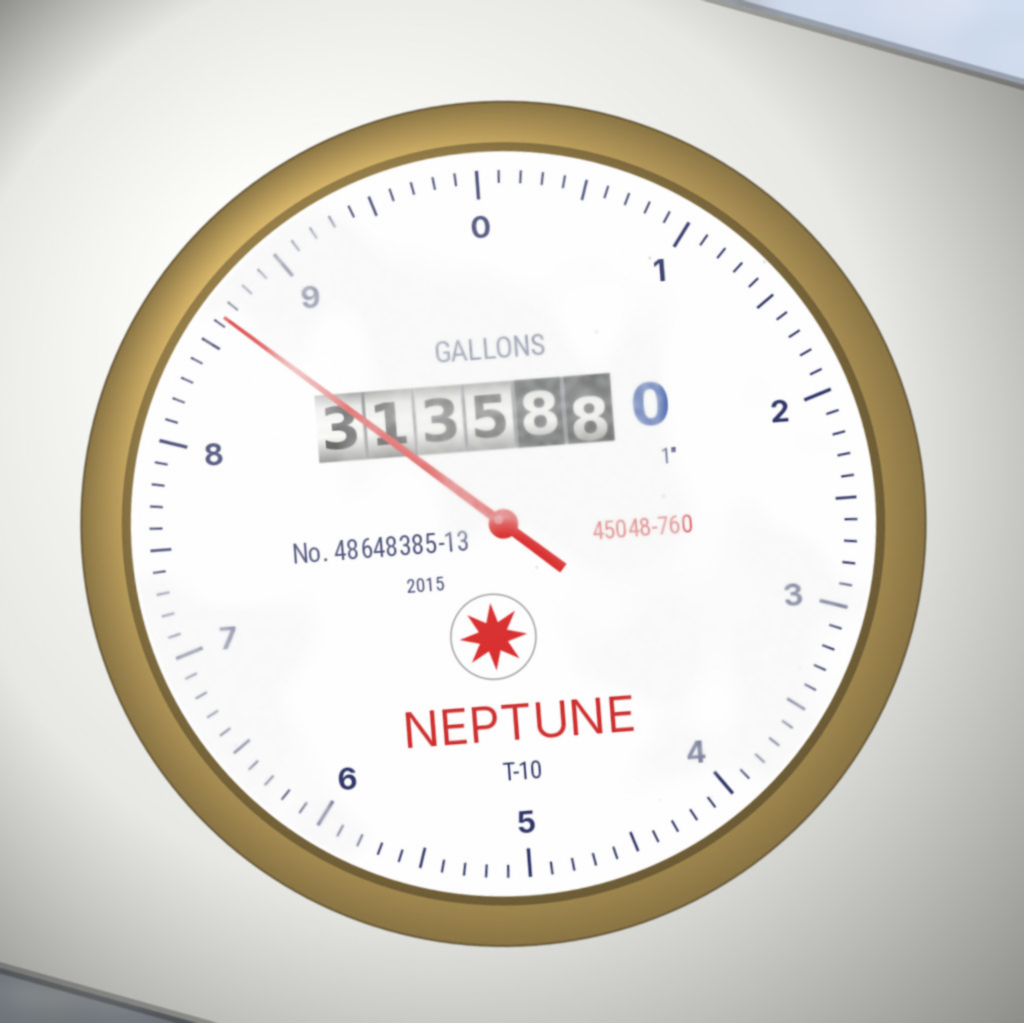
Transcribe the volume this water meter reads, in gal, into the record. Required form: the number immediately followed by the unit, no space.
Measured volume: 3135878.6gal
